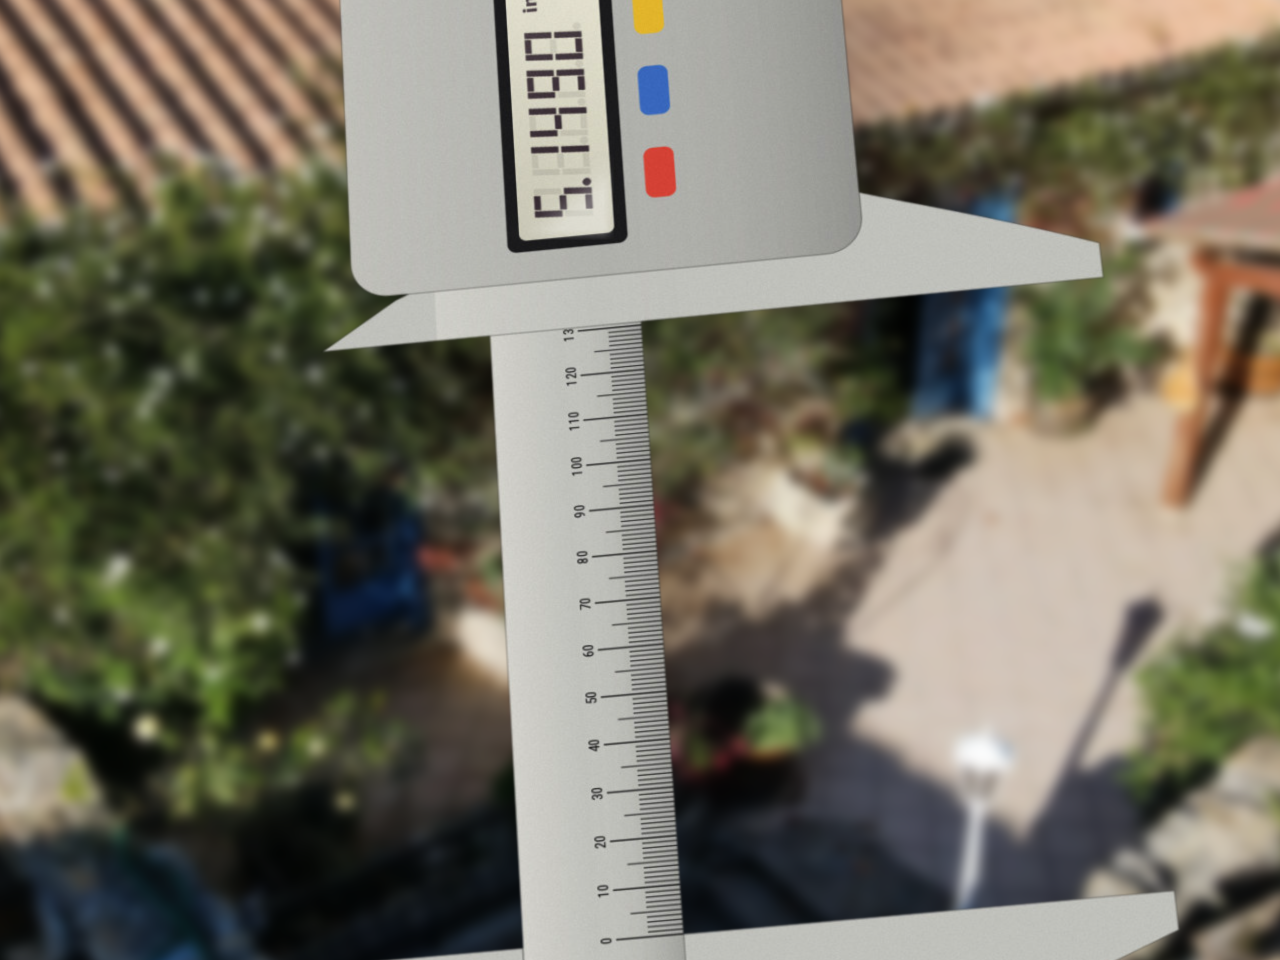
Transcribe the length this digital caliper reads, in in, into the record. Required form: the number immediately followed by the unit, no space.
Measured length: 5.1490in
